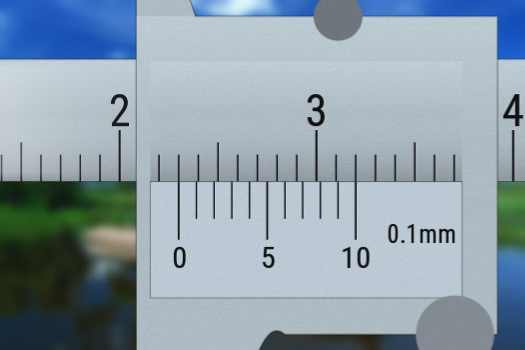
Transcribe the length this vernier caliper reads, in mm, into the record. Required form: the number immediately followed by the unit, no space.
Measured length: 23.0mm
